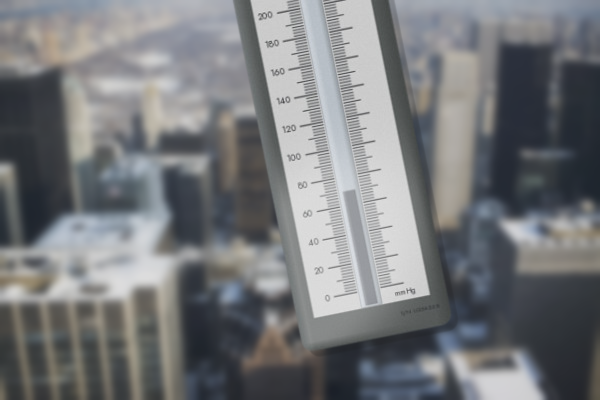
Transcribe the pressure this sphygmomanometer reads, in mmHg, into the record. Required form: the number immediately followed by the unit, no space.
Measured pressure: 70mmHg
